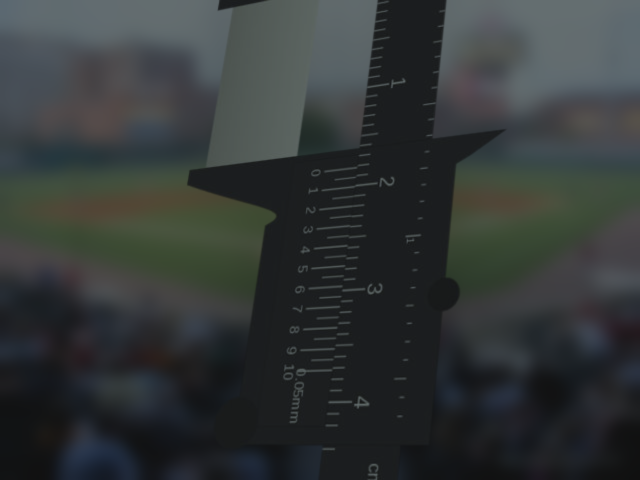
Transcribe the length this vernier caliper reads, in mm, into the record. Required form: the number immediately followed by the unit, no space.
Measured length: 18.2mm
